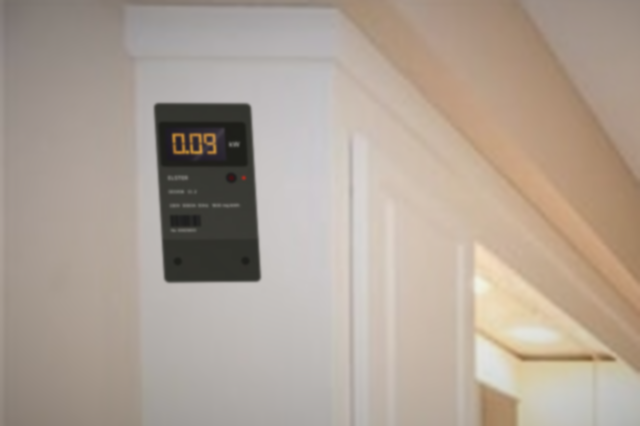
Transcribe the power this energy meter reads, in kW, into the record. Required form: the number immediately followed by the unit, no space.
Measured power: 0.09kW
